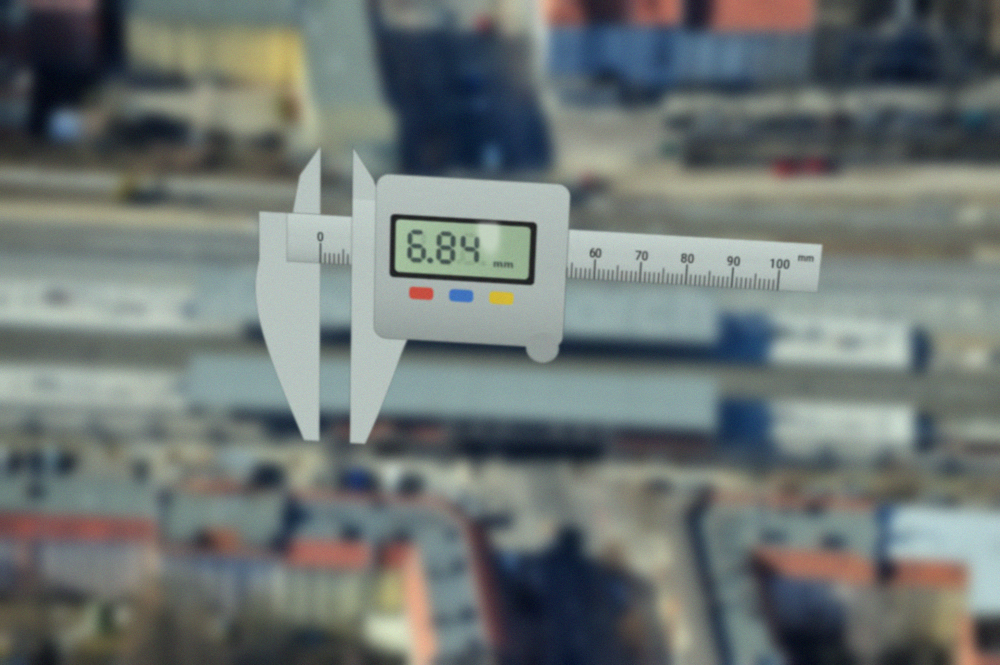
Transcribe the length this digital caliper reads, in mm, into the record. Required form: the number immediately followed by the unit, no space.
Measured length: 6.84mm
